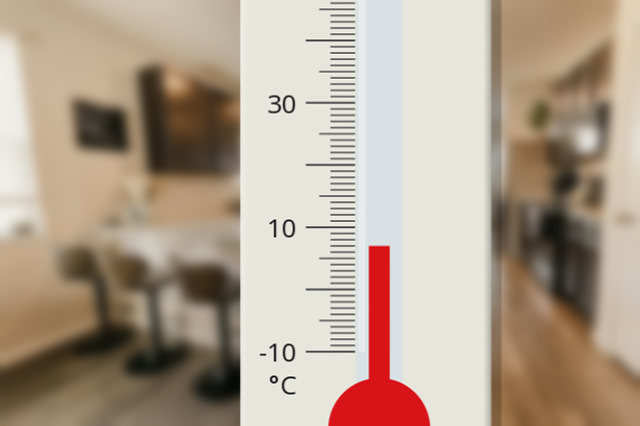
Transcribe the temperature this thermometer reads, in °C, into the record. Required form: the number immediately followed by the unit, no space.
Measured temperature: 7°C
